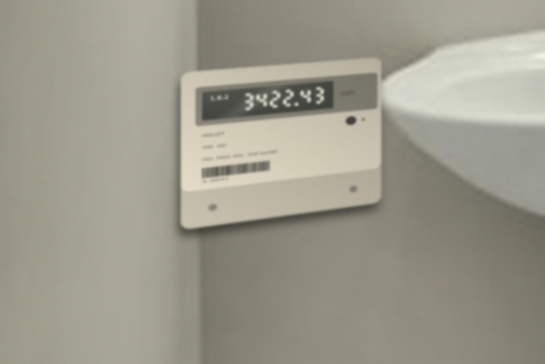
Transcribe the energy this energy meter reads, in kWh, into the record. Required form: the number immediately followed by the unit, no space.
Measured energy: 3422.43kWh
